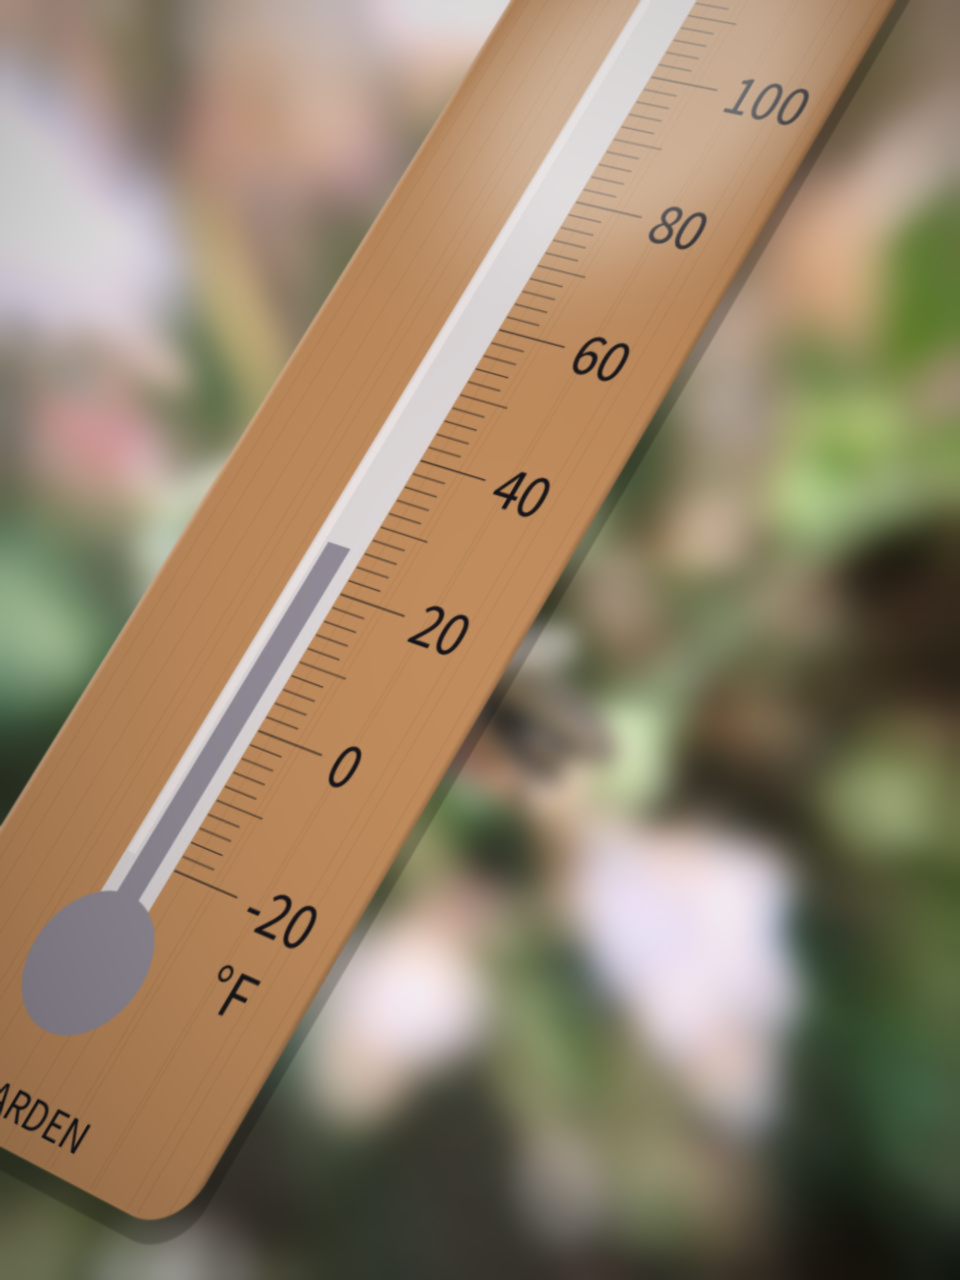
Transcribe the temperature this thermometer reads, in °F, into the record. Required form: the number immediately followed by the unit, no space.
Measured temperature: 26°F
